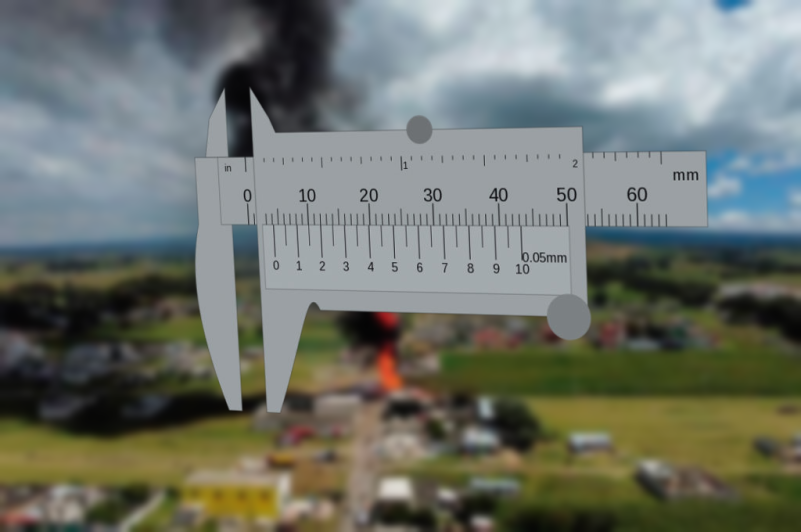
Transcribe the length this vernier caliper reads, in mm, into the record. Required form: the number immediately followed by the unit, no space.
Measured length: 4.2mm
